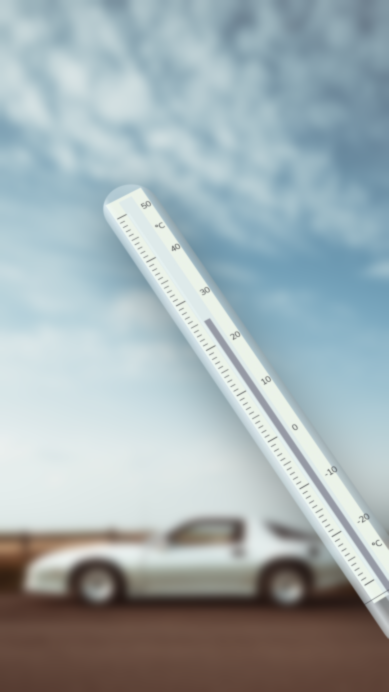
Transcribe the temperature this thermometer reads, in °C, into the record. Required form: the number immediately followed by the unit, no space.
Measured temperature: 25°C
